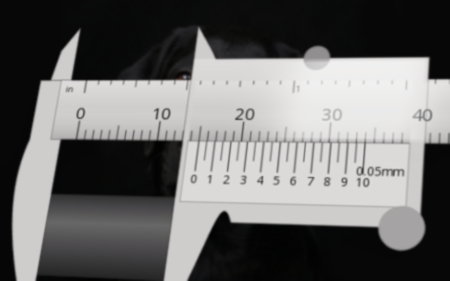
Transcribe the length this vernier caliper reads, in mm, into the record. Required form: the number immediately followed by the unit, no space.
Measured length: 15.0mm
